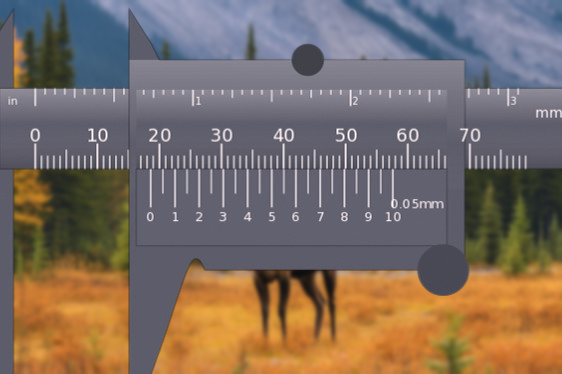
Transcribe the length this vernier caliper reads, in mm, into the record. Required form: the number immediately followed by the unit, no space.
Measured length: 18.6mm
